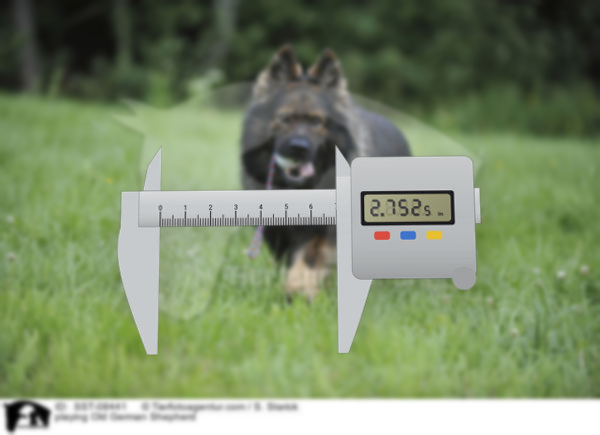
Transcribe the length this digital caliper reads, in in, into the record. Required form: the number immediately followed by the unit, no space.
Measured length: 2.7525in
